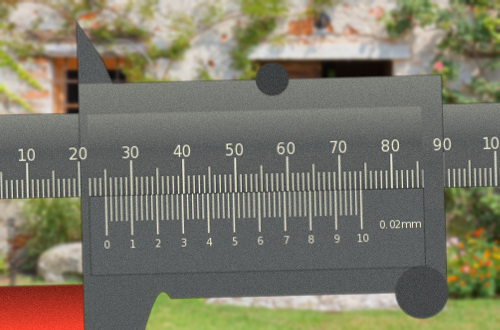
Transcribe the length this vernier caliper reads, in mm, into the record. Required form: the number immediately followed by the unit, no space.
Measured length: 25.0mm
